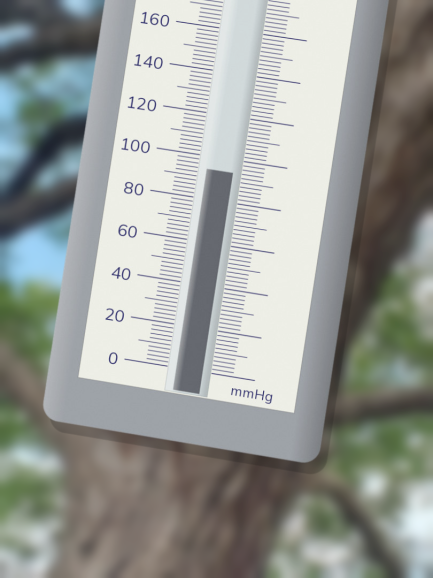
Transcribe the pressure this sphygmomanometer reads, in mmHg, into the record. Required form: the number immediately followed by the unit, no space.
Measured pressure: 94mmHg
